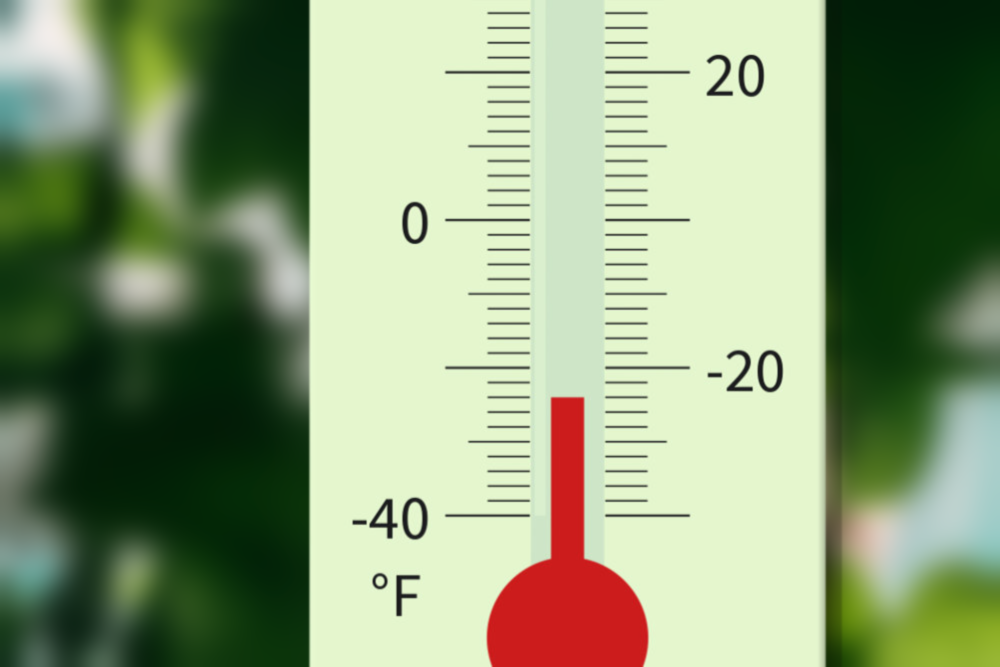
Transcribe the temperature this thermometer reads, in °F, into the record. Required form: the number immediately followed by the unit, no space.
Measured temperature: -24°F
